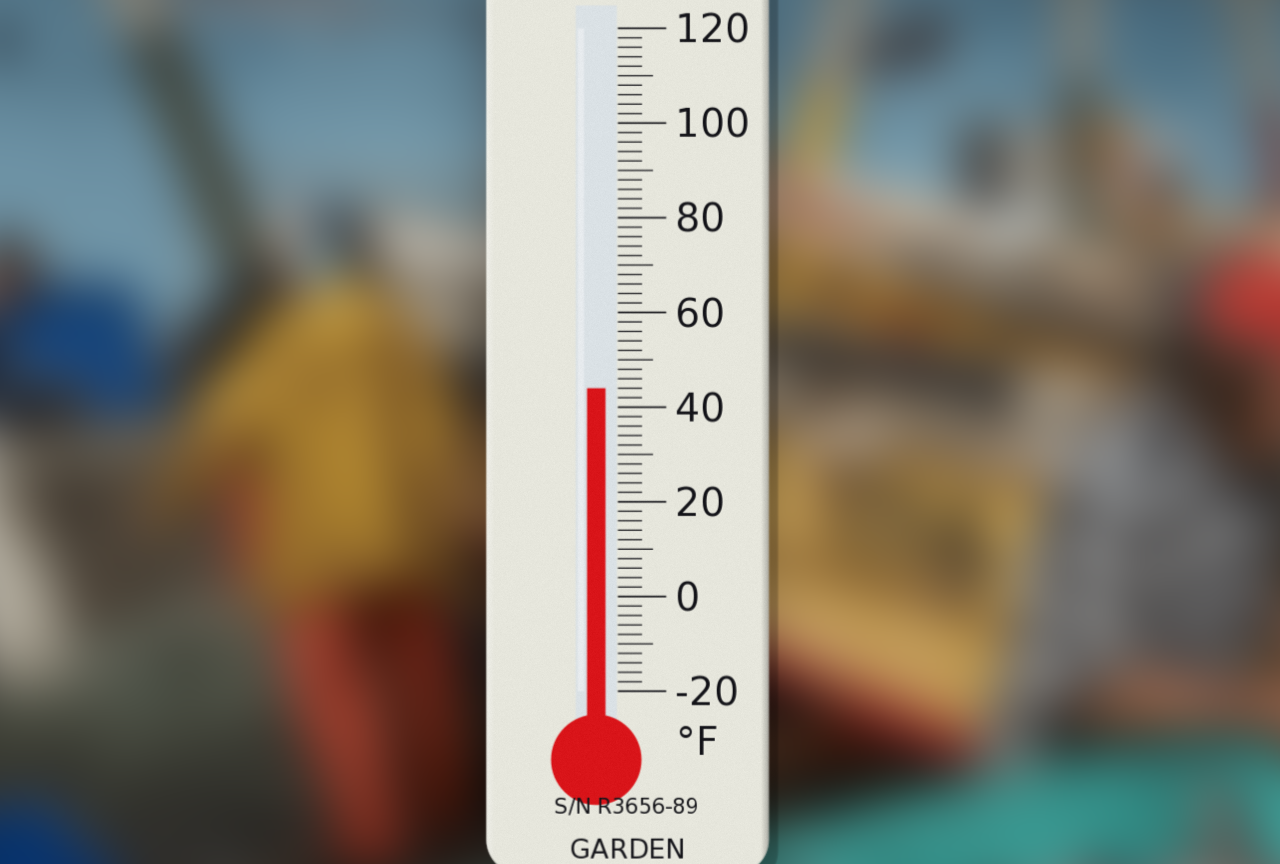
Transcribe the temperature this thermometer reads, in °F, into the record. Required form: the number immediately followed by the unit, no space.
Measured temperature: 44°F
